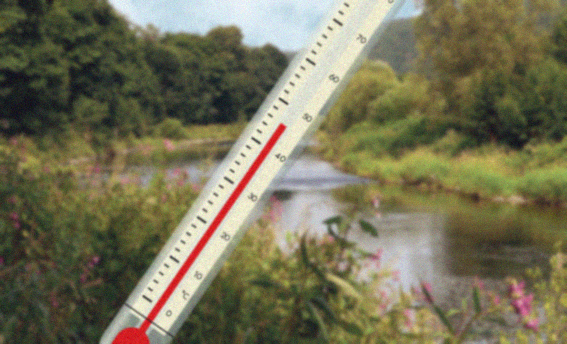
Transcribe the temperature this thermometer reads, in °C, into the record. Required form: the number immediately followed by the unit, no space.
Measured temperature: 46°C
